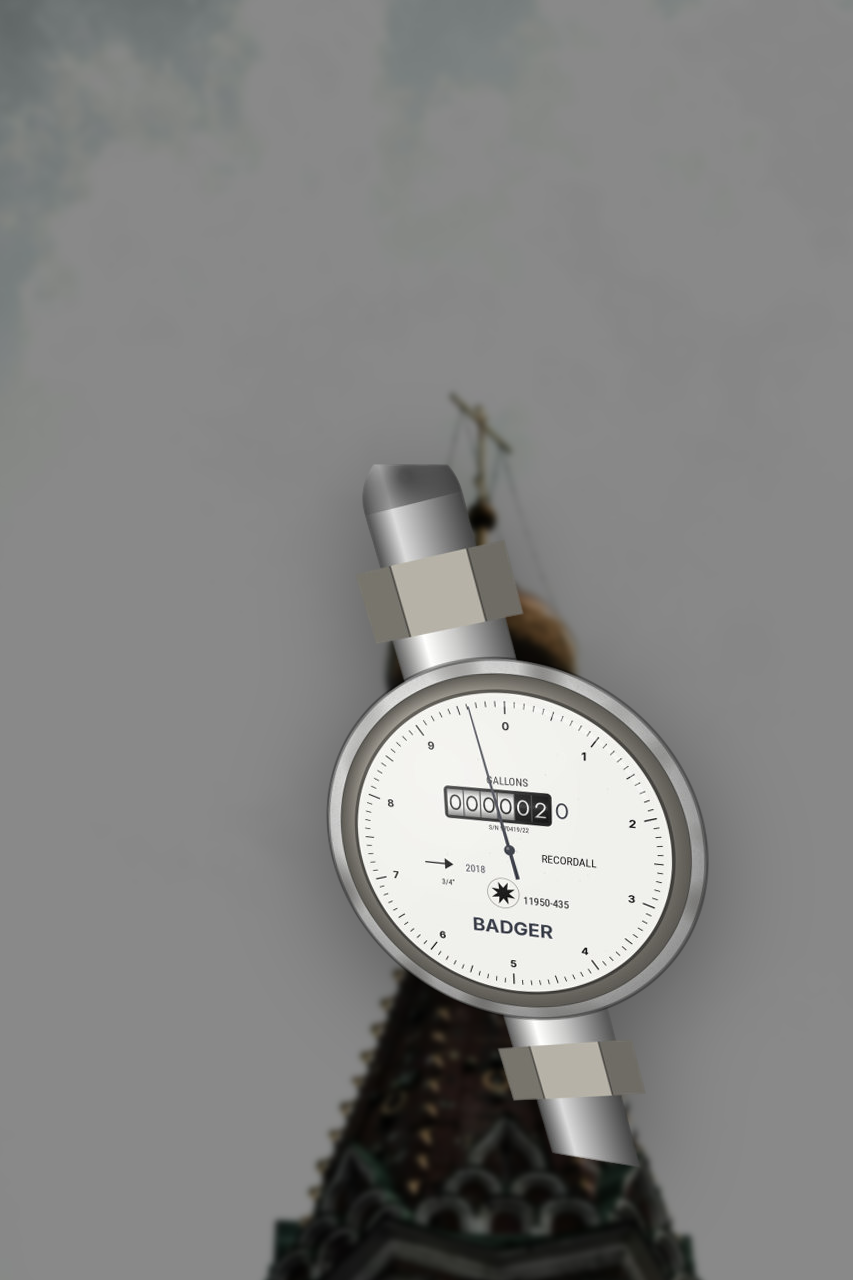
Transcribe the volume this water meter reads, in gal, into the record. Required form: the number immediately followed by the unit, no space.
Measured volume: 19.6gal
